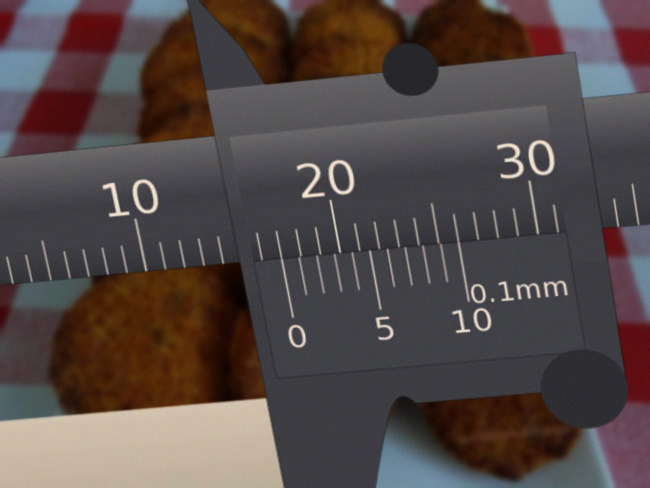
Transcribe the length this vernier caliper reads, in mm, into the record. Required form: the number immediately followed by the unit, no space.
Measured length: 17.0mm
